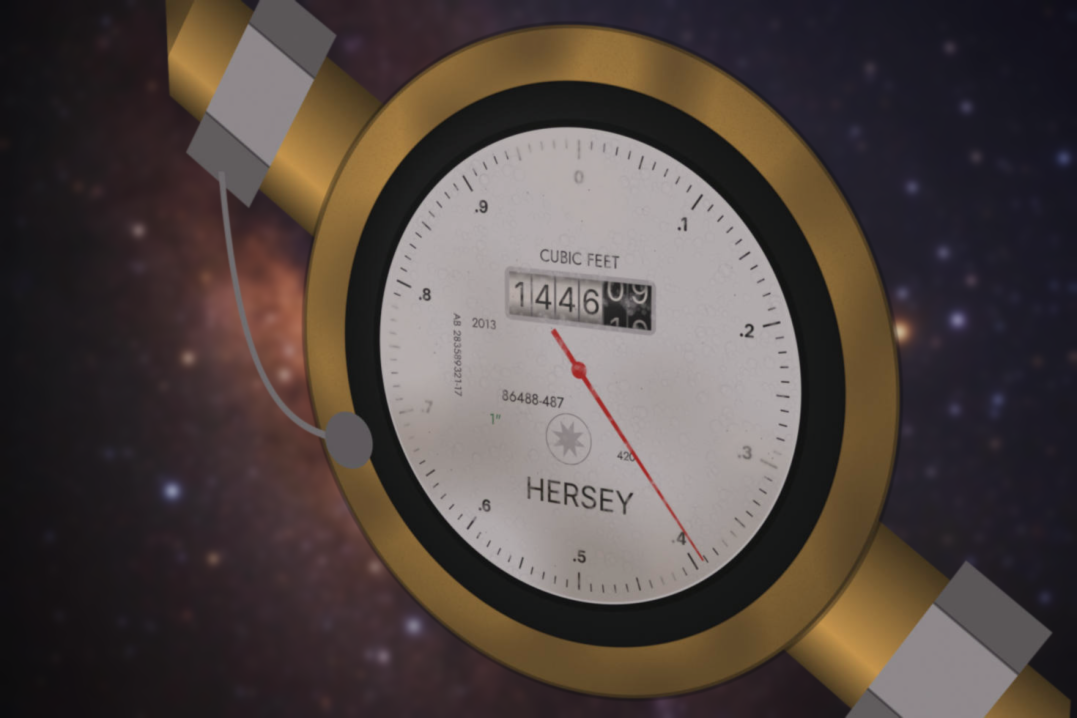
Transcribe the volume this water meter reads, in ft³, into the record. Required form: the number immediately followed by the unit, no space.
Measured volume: 144609.39ft³
